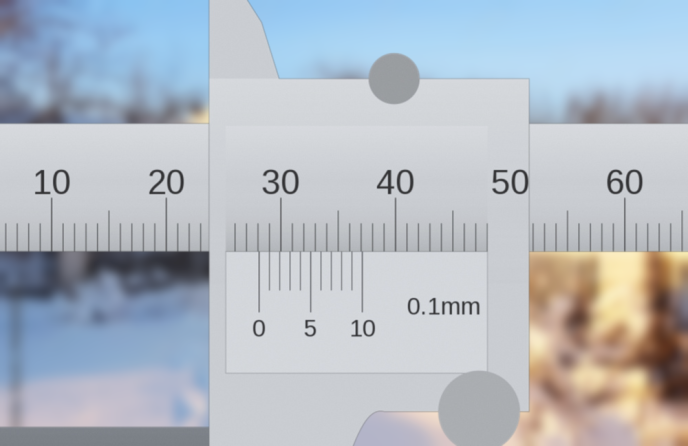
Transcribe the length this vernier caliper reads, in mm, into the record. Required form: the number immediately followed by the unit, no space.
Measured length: 28.1mm
